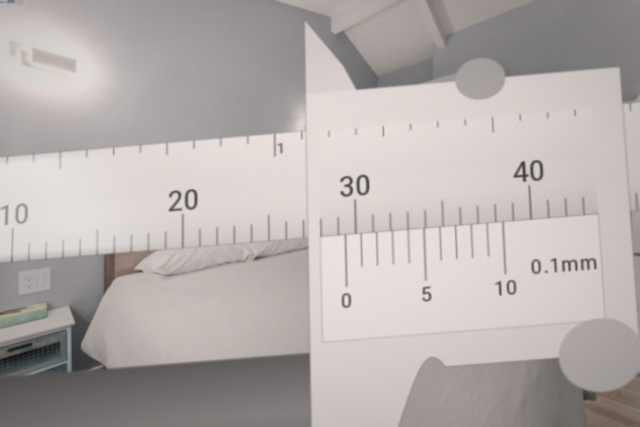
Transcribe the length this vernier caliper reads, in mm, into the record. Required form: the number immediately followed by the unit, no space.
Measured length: 29.4mm
